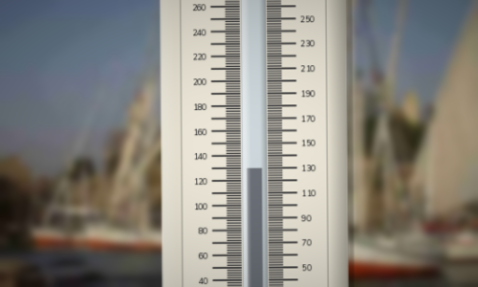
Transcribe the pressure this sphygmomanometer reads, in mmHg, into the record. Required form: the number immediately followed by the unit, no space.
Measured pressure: 130mmHg
